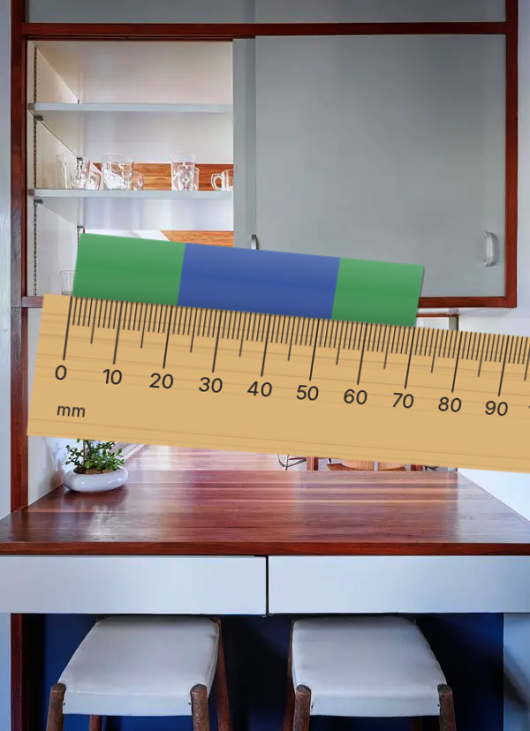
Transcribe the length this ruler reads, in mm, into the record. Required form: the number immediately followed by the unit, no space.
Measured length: 70mm
